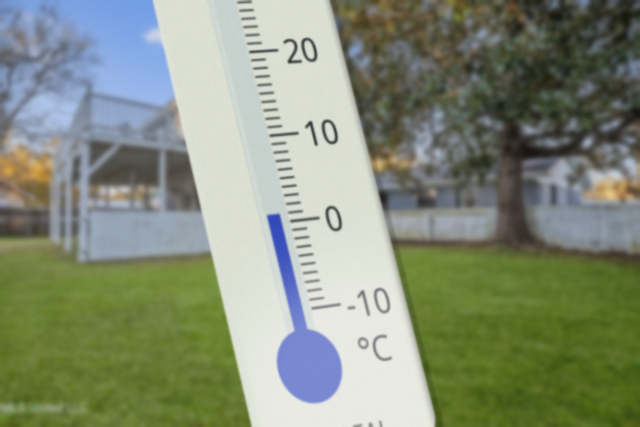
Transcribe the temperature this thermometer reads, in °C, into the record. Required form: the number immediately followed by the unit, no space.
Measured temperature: 1°C
